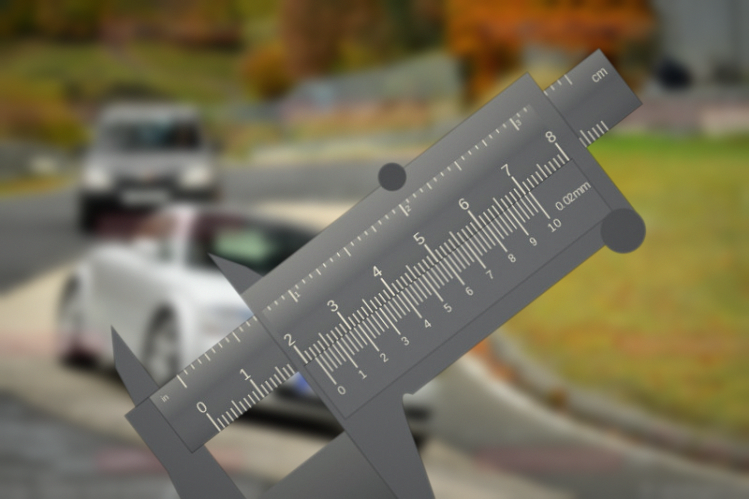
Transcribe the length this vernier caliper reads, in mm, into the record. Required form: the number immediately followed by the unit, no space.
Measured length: 21.8mm
